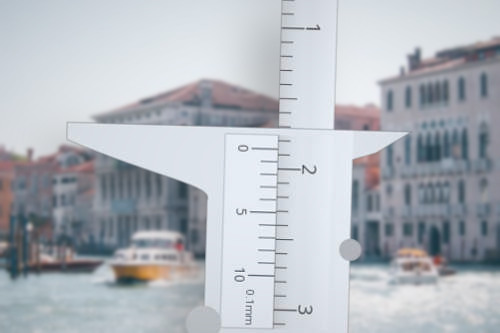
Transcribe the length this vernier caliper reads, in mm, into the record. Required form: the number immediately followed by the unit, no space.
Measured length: 18.6mm
